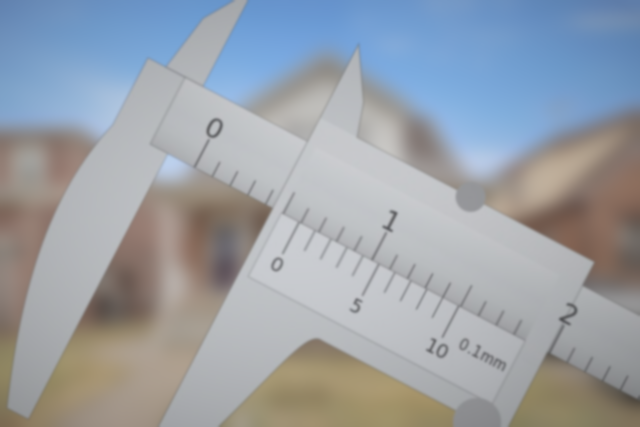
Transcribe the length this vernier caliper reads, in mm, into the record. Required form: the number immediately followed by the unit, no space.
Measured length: 5.9mm
